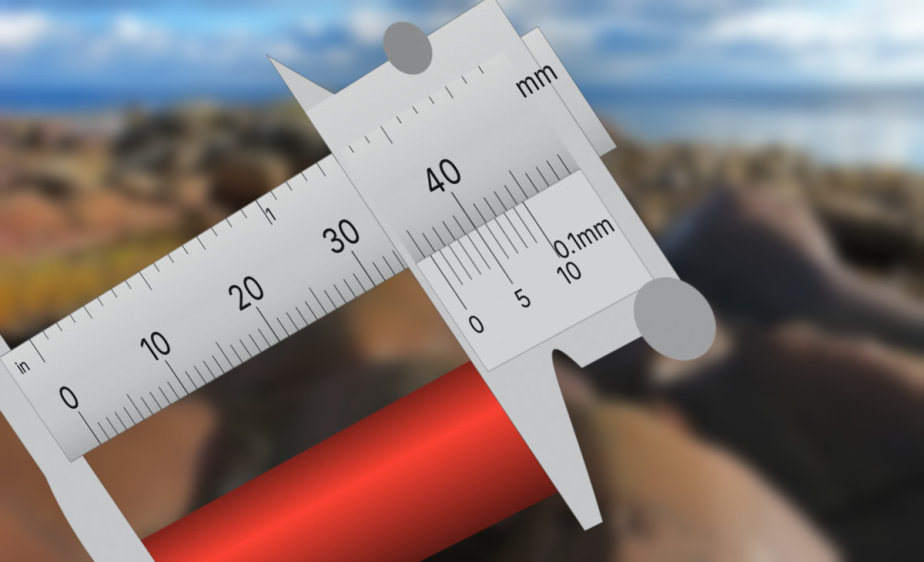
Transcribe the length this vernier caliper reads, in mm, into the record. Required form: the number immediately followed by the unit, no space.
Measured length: 35.5mm
